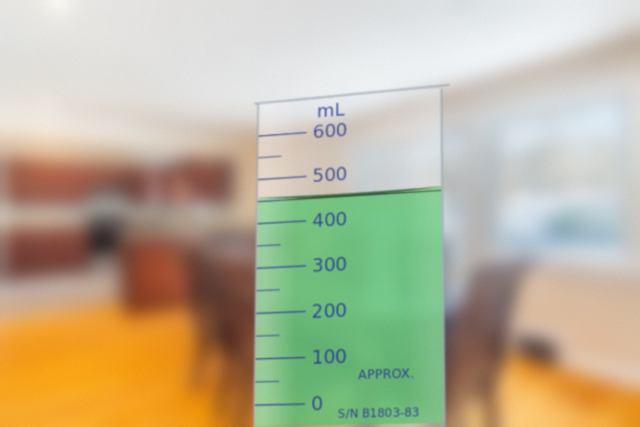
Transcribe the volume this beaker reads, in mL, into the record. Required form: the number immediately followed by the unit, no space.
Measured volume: 450mL
